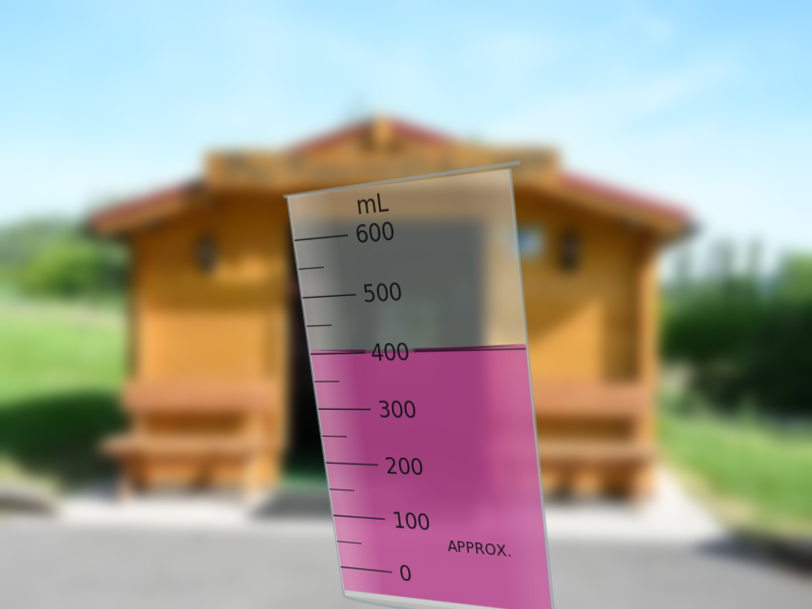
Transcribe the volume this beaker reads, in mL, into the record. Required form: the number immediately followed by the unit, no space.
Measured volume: 400mL
